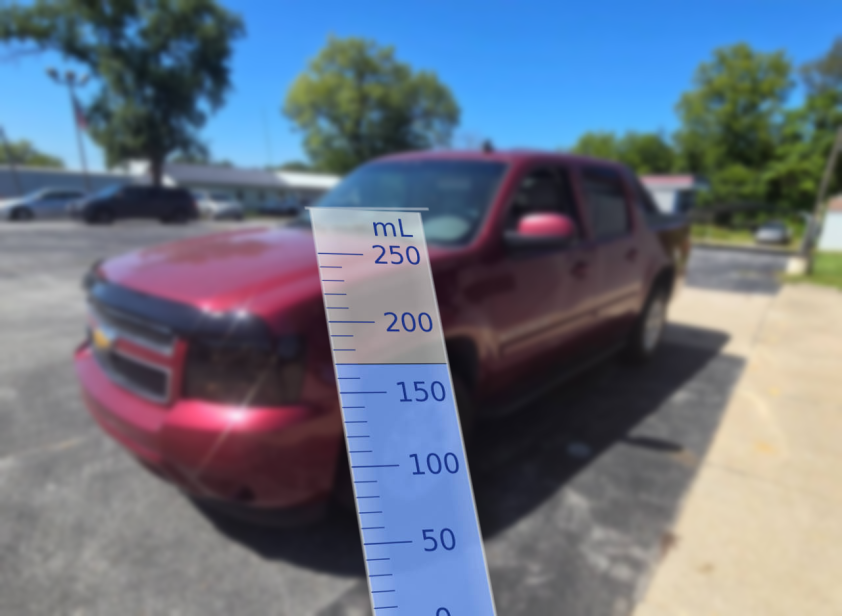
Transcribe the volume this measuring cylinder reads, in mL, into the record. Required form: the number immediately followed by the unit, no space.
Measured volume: 170mL
